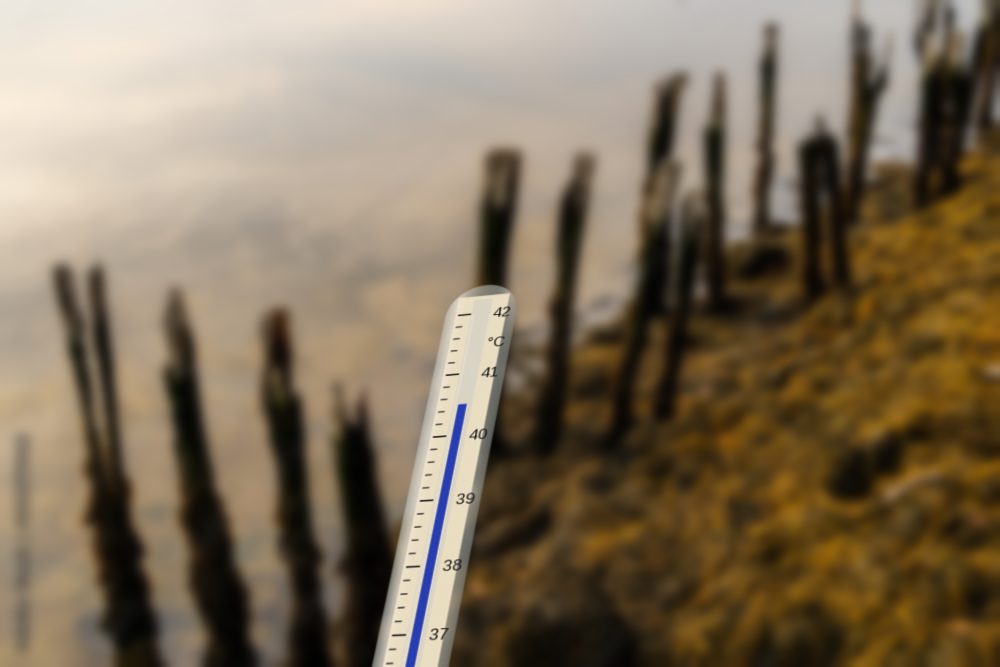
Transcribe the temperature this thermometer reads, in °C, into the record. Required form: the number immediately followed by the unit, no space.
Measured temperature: 40.5°C
